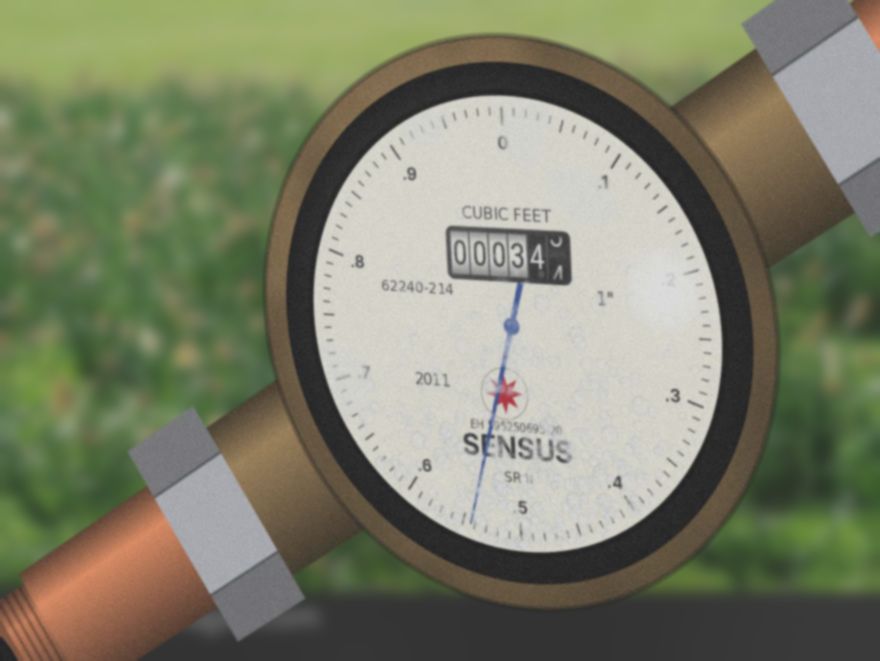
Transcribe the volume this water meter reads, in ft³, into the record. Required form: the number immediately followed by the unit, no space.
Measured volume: 343.54ft³
